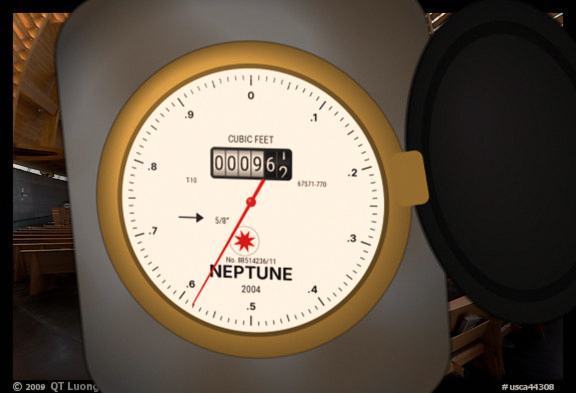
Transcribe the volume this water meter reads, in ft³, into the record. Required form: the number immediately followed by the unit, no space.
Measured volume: 961.58ft³
